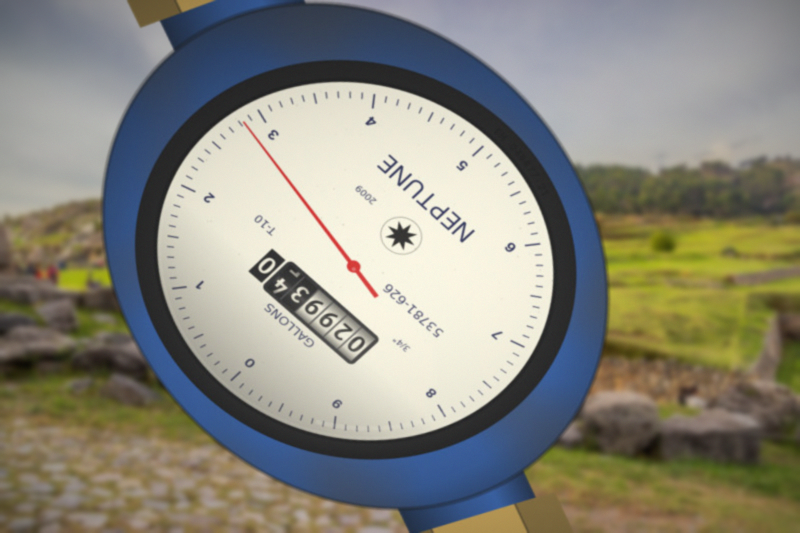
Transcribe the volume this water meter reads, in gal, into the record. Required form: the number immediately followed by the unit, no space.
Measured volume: 299342.8gal
